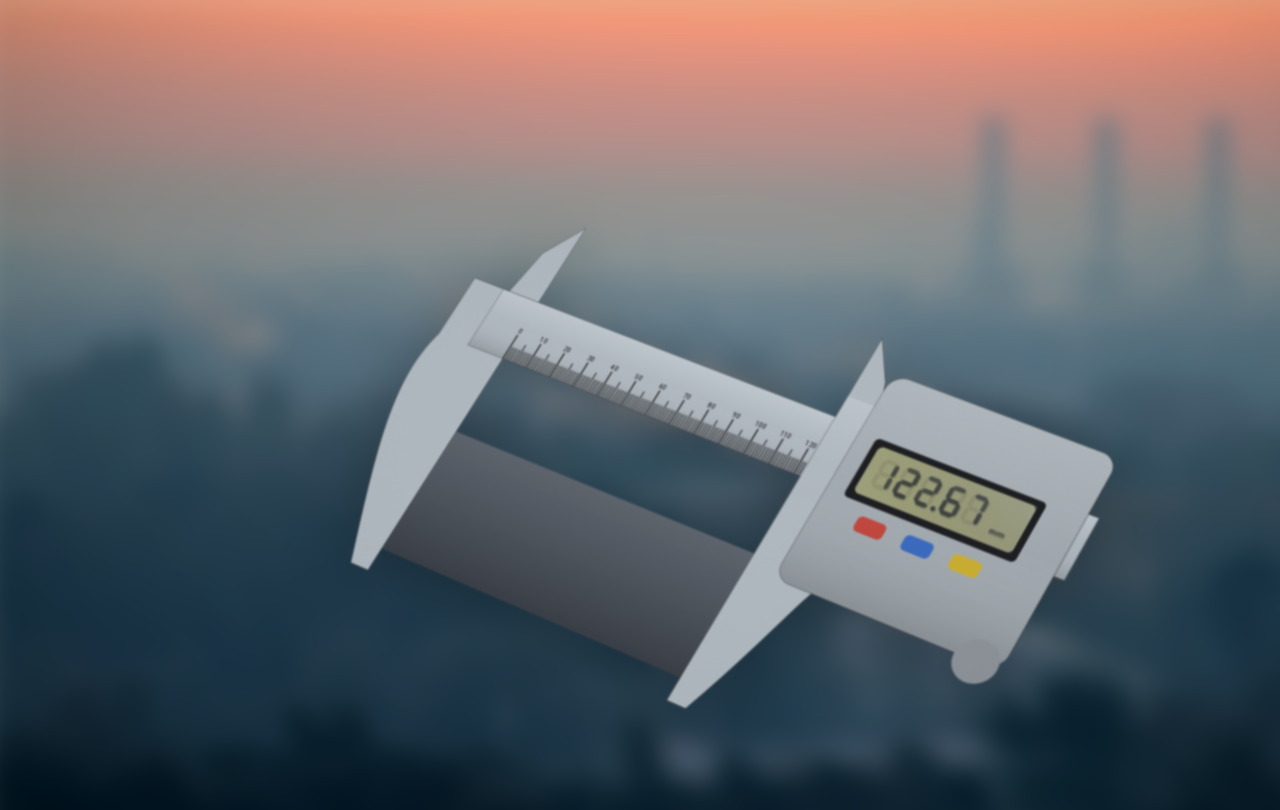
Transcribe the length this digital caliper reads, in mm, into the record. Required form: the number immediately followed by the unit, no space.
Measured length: 122.67mm
